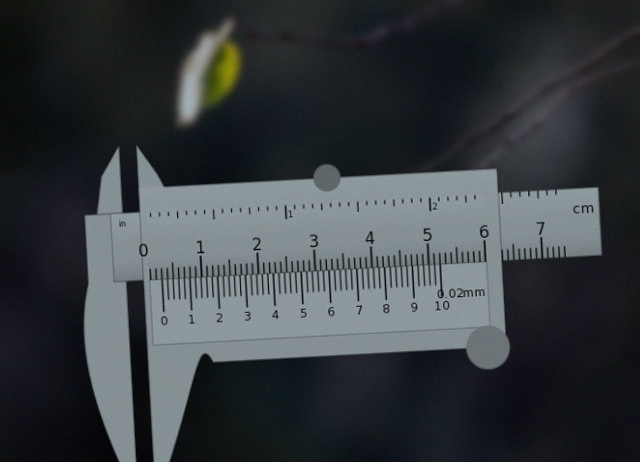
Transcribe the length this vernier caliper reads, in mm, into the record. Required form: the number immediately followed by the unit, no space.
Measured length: 3.0mm
